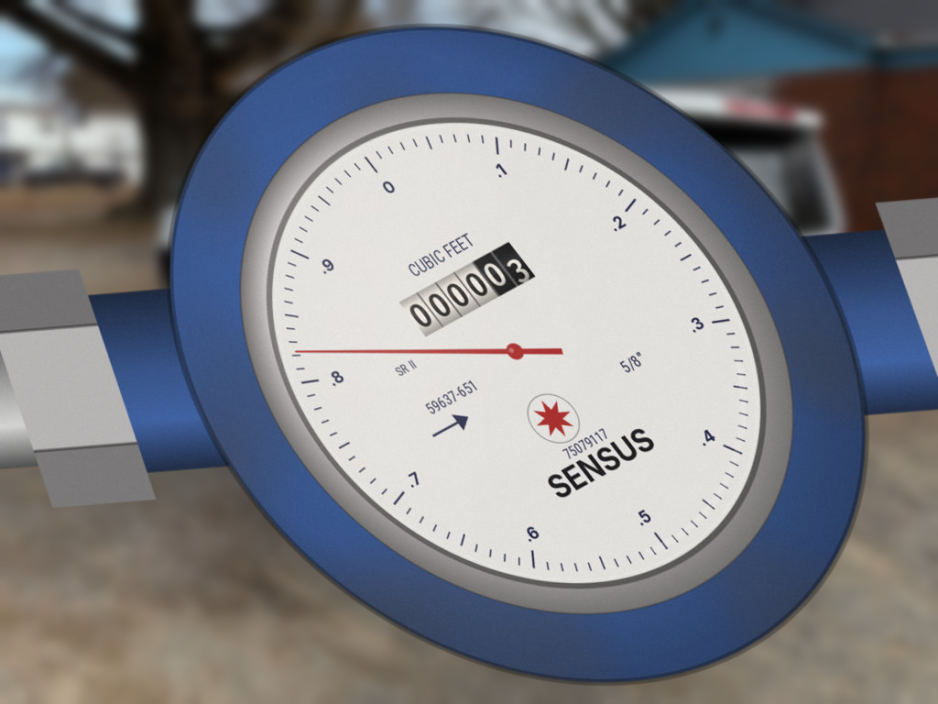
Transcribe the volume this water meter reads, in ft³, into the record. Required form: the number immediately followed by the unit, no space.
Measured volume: 2.82ft³
